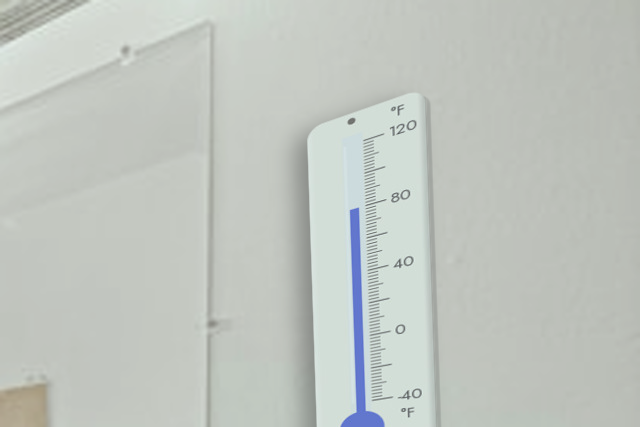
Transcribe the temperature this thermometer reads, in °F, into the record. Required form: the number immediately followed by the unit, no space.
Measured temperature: 80°F
